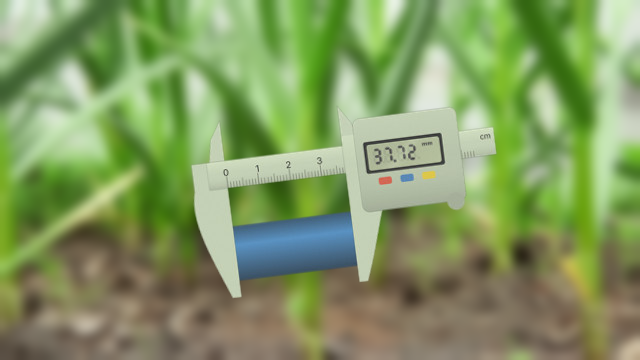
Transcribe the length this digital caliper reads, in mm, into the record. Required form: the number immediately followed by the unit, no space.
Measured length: 37.72mm
